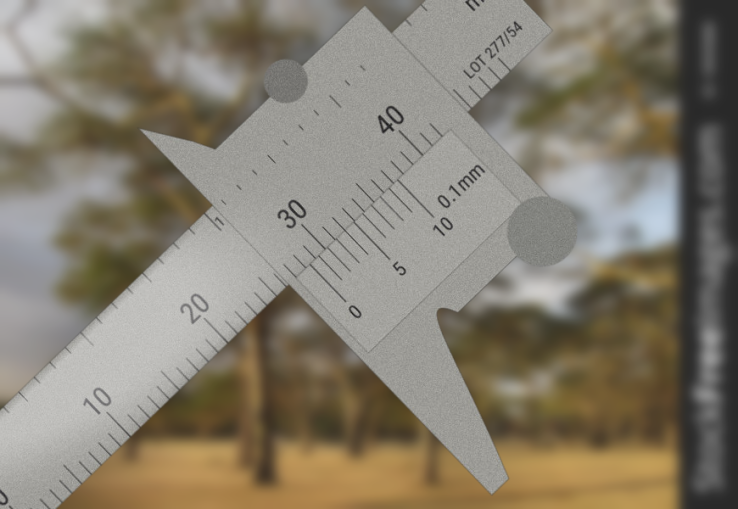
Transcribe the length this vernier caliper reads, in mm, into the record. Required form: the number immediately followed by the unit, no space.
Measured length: 28.4mm
